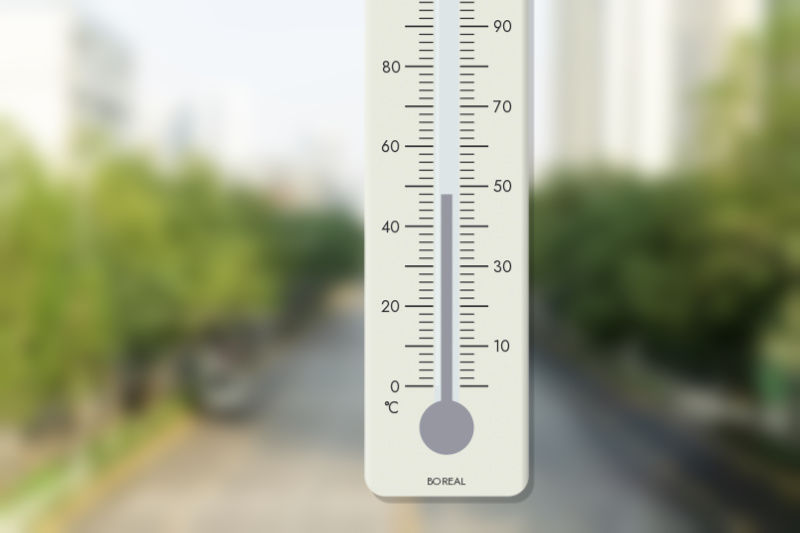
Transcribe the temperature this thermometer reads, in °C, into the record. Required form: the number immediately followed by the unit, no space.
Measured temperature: 48°C
